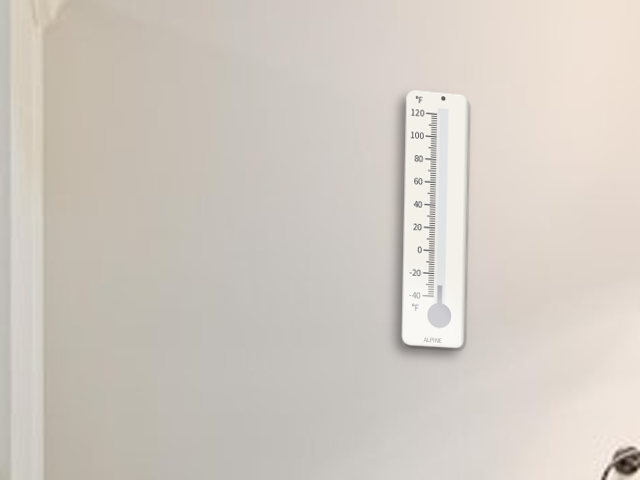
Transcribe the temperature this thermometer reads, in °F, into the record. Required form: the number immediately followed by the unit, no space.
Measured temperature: -30°F
